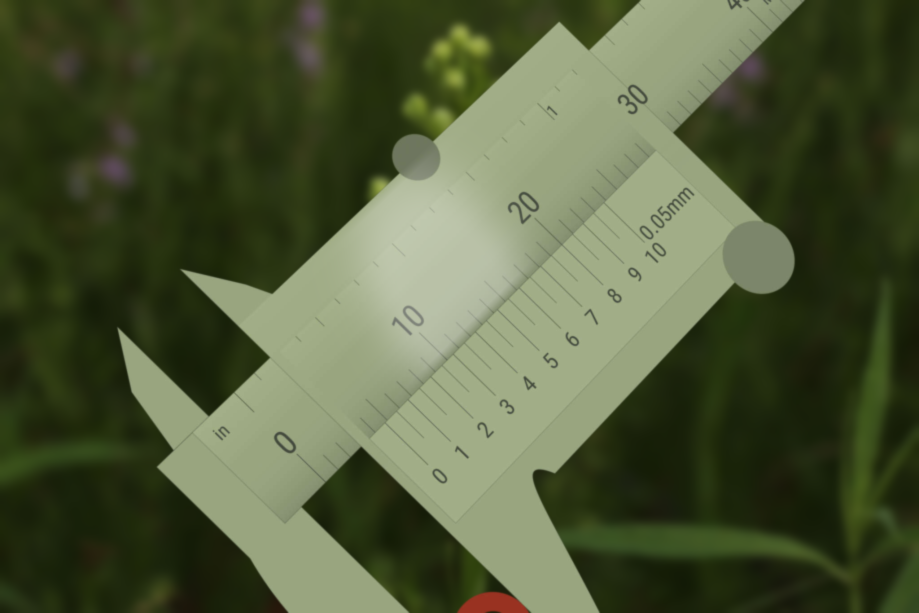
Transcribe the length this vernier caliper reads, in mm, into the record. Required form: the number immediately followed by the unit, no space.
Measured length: 4.8mm
